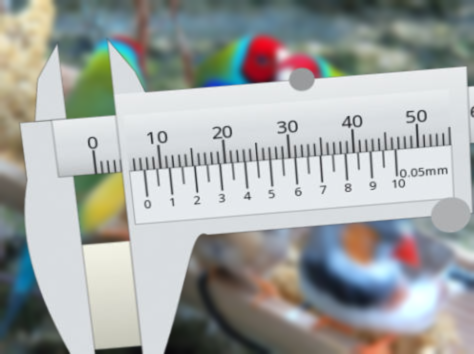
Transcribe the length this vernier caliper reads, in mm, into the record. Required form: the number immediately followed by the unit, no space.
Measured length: 7.5mm
